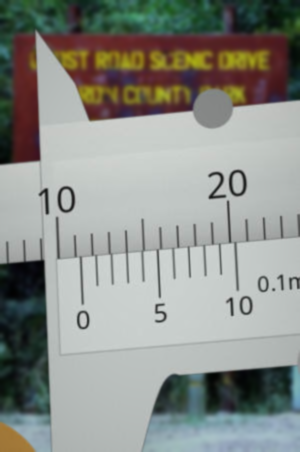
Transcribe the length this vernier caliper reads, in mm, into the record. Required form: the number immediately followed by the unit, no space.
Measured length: 11.3mm
